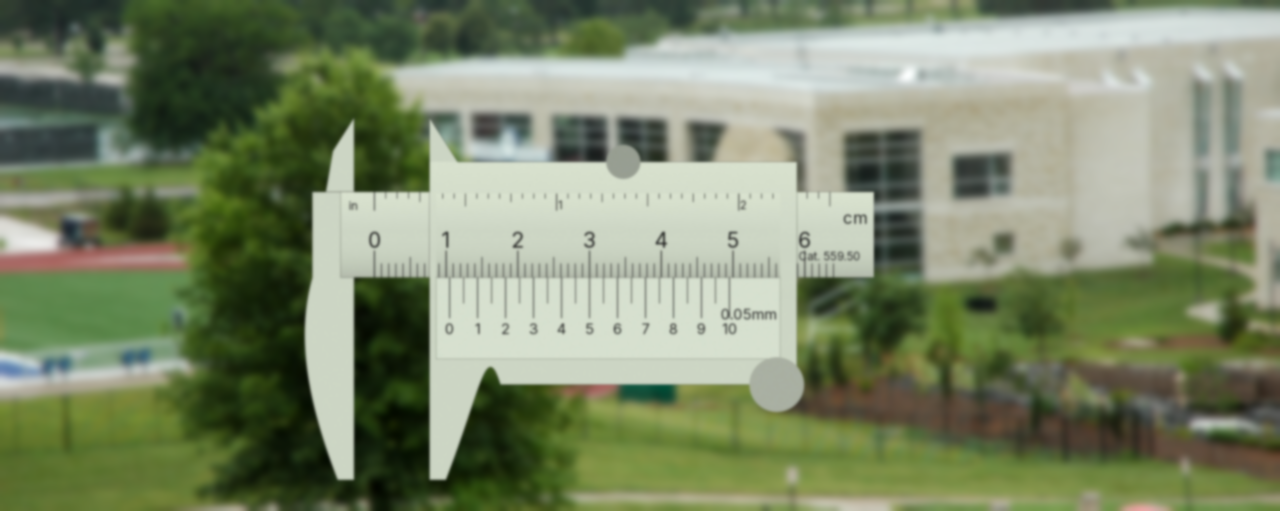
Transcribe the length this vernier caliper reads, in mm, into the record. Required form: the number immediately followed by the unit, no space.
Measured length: 10.5mm
